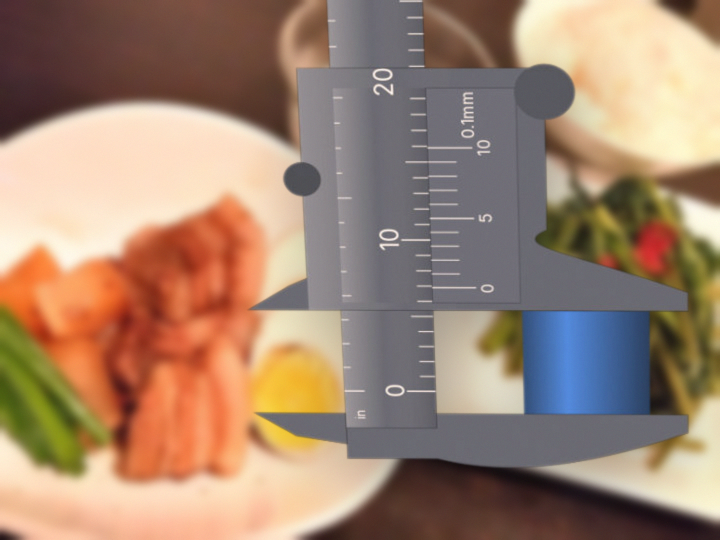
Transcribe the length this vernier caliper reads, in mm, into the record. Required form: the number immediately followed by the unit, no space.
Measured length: 6.9mm
